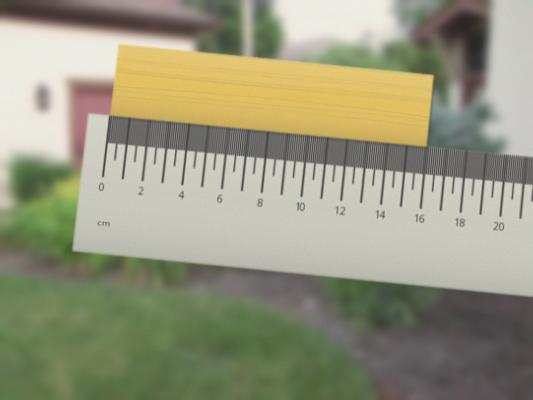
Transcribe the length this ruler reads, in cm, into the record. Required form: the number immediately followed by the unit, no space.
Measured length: 16cm
